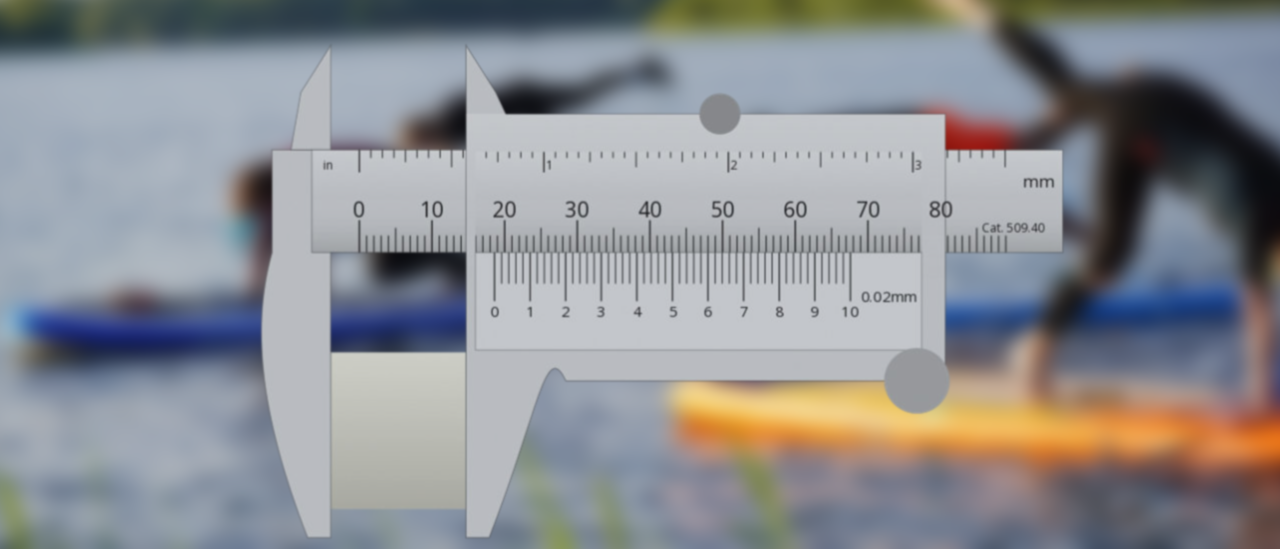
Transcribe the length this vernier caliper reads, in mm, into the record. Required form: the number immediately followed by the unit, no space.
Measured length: 18.6mm
